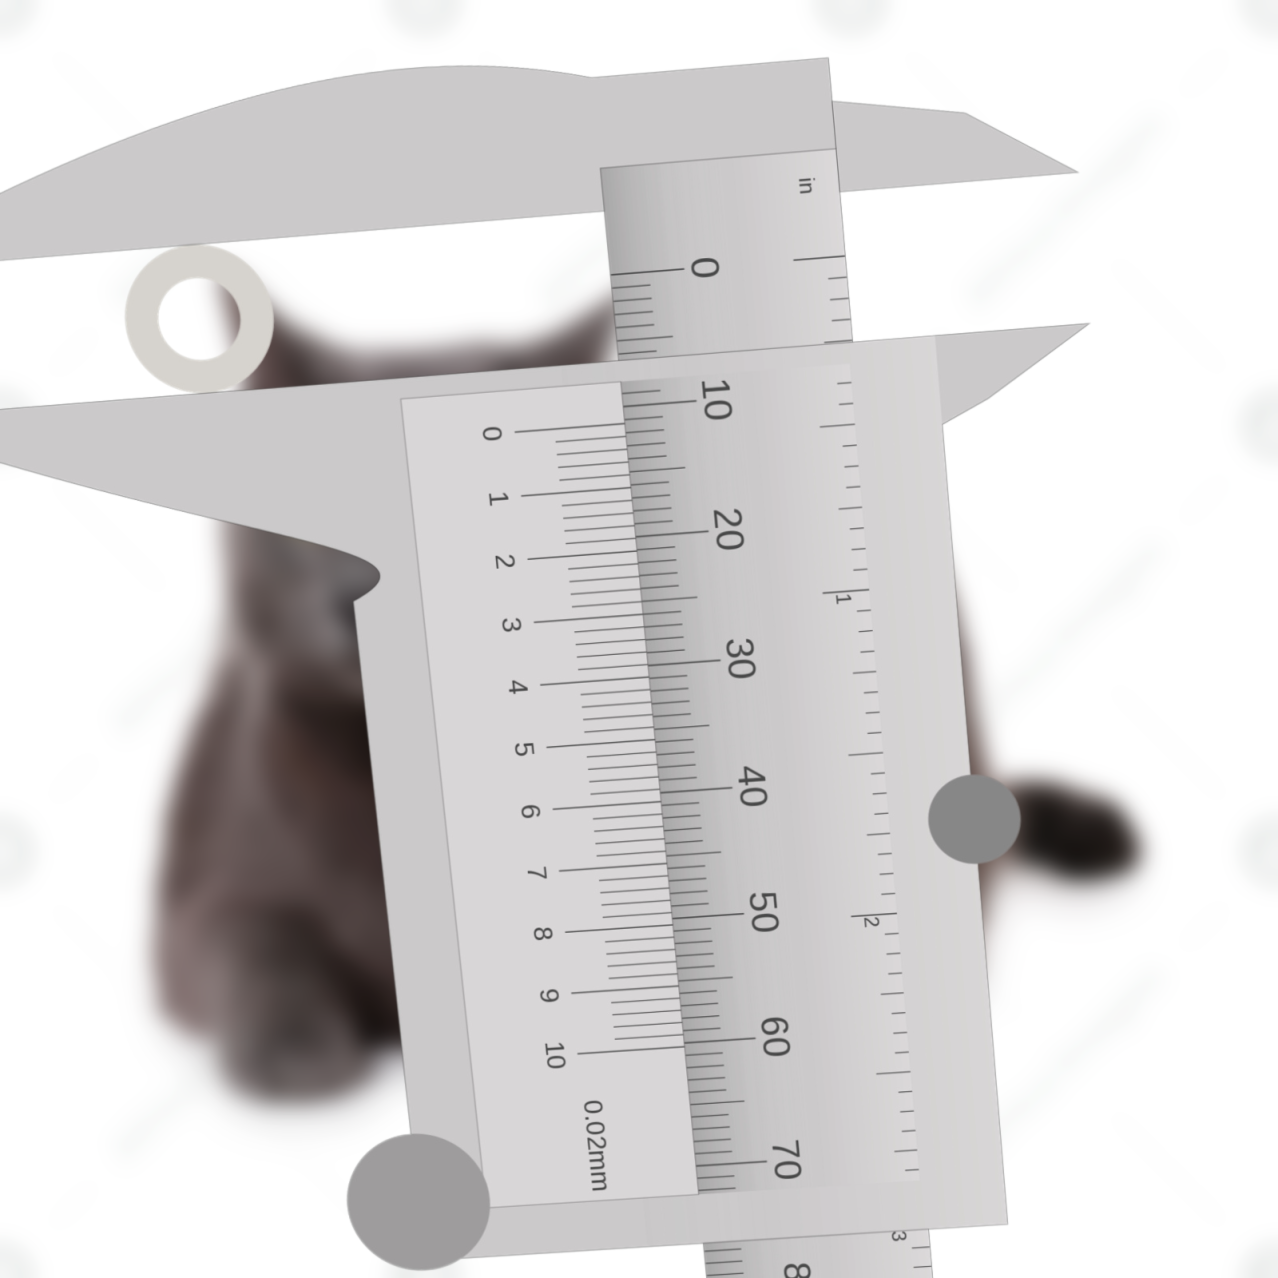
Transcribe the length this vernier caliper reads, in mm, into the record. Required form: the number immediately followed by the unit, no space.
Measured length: 11.3mm
